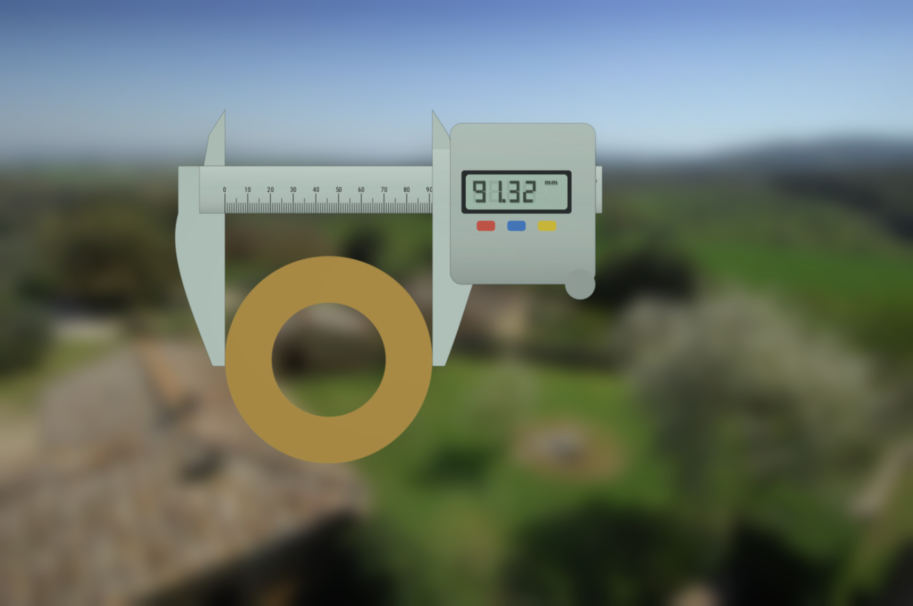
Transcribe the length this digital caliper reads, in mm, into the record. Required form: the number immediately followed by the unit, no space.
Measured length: 91.32mm
